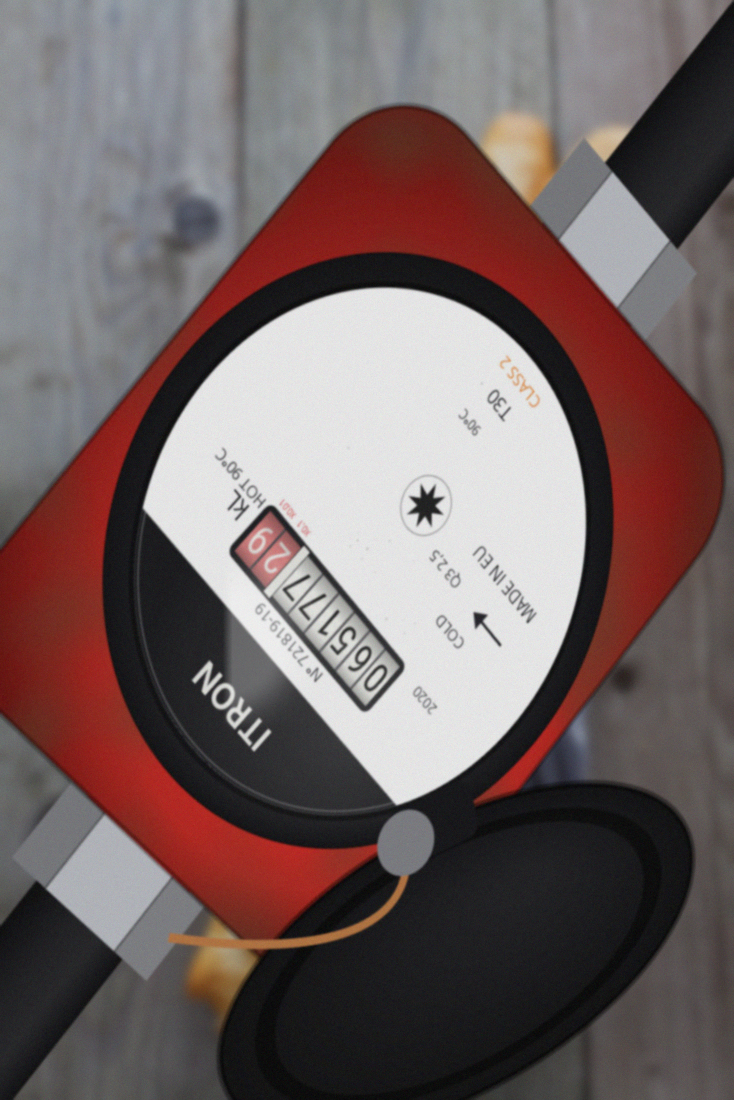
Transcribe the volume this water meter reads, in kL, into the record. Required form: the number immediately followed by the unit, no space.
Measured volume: 65177.29kL
